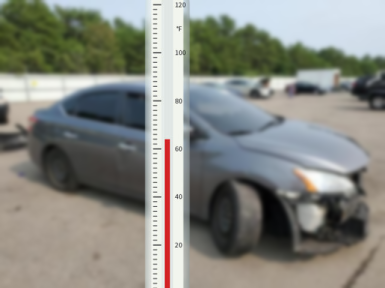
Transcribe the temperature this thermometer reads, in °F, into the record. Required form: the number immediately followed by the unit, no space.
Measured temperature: 64°F
